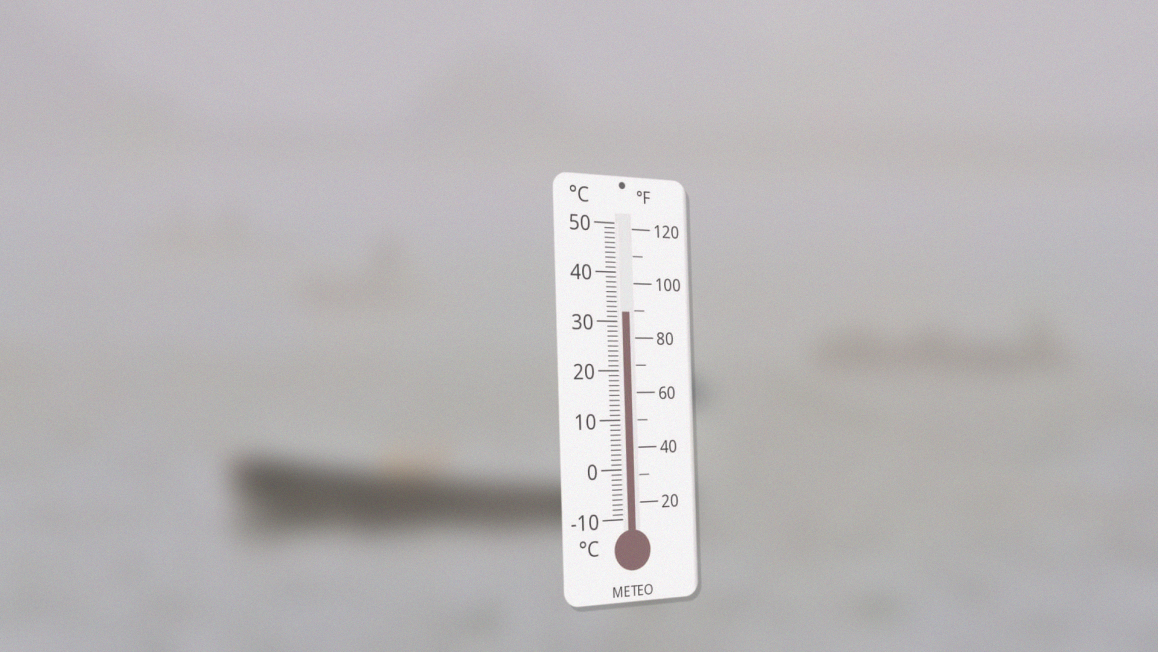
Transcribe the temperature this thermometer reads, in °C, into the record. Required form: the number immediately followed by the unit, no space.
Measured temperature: 32°C
